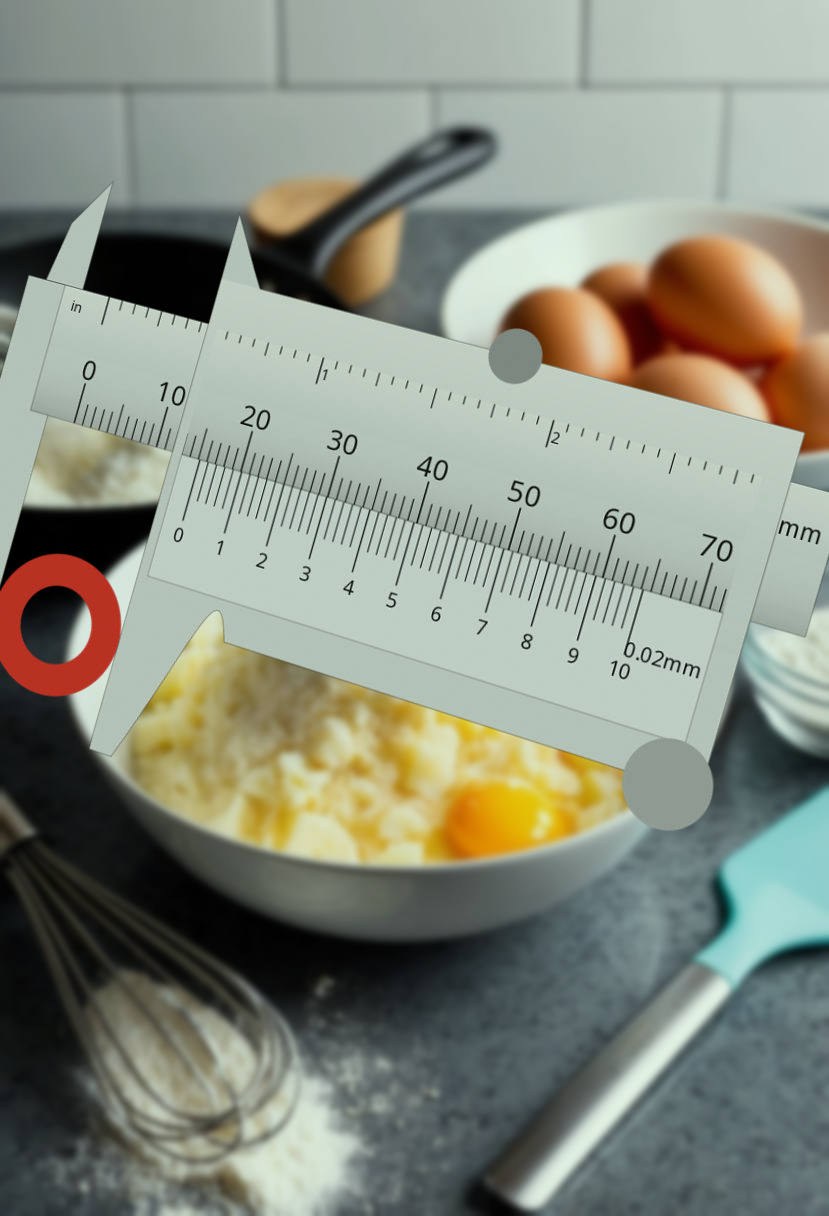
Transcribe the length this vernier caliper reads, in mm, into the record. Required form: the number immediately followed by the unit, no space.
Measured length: 15.2mm
